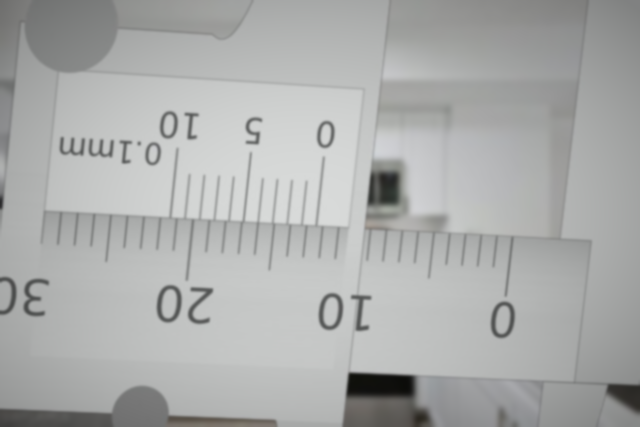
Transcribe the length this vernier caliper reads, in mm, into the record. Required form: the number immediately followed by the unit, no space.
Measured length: 12.4mm
